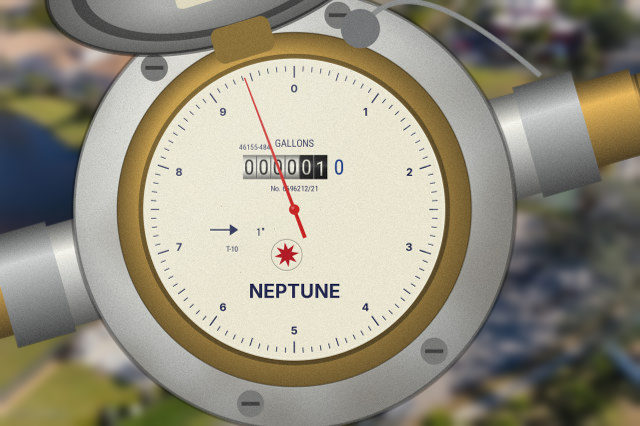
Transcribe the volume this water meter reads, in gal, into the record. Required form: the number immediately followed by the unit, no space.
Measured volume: 9.4gal
